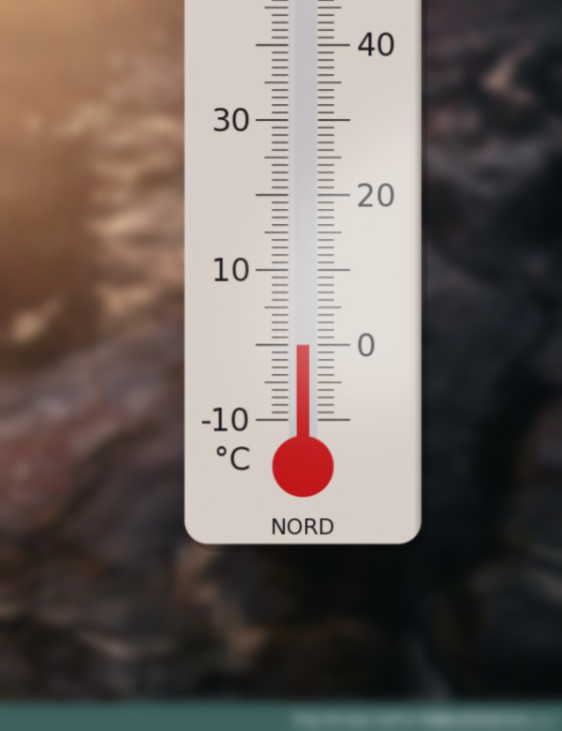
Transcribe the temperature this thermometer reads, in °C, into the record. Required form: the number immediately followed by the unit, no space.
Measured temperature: 0°C
